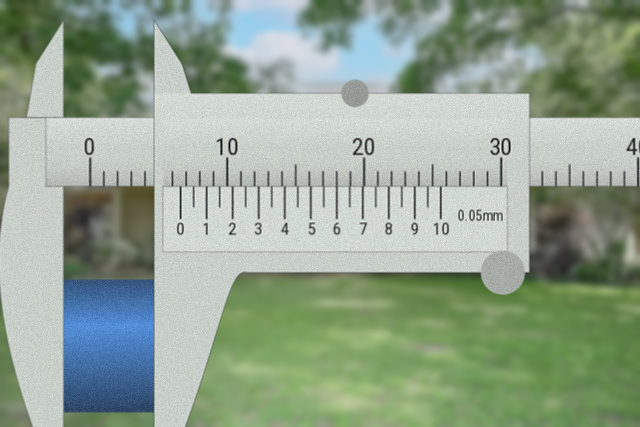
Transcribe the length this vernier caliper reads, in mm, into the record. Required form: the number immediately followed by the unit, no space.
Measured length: 6.6mm
